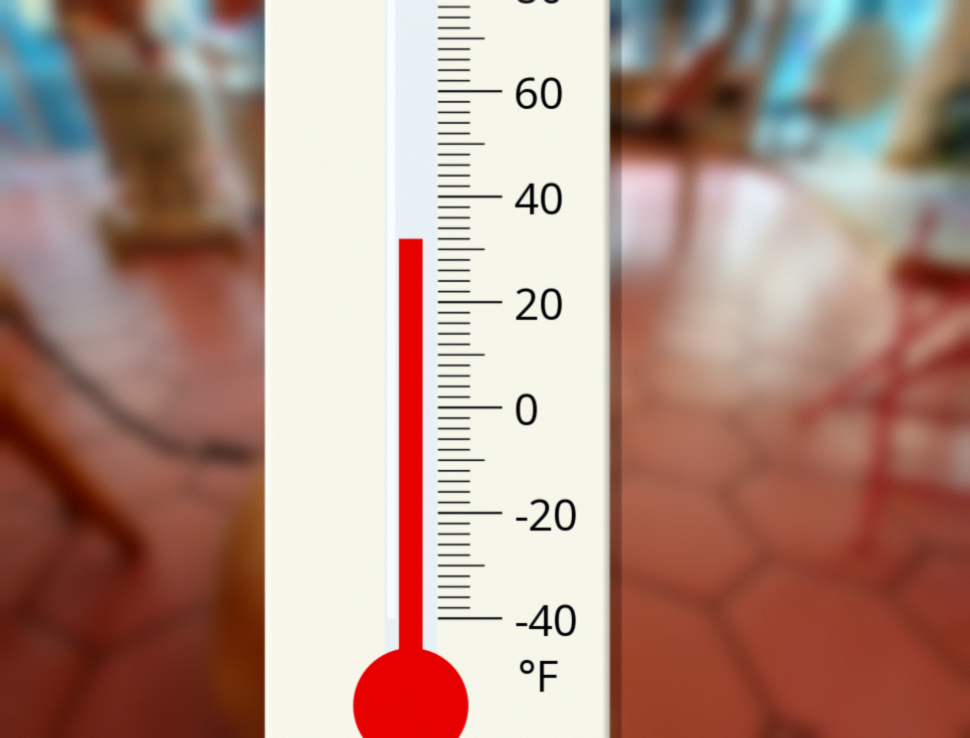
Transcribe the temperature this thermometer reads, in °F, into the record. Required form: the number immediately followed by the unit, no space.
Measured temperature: 32°F
